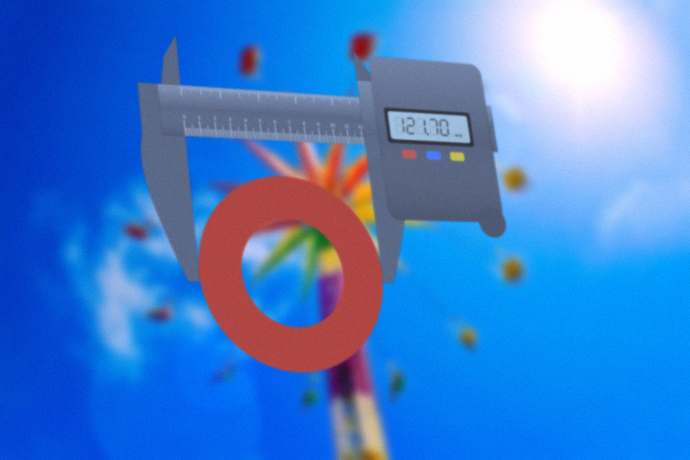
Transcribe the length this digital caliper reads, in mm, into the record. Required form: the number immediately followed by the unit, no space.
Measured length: 121.70mm
